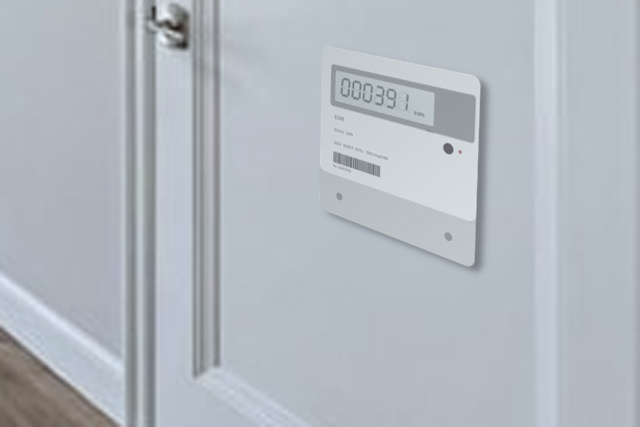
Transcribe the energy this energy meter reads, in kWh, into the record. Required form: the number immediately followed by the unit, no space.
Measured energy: 391kWh
